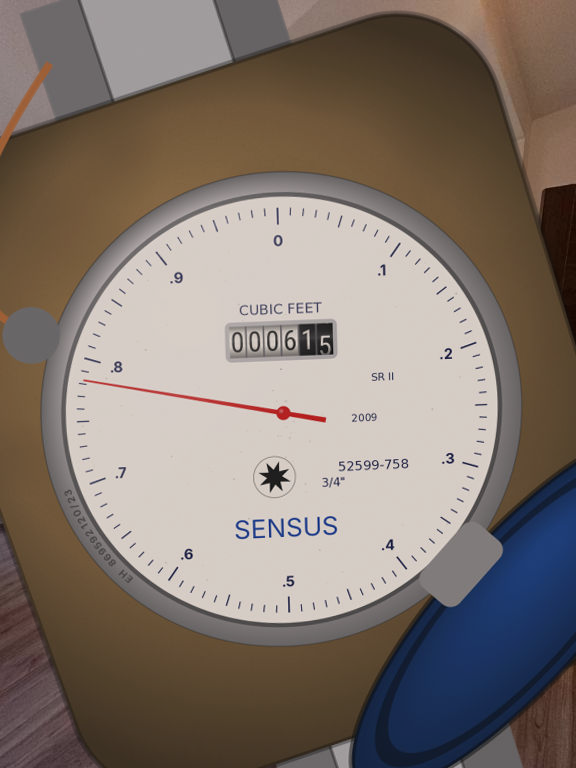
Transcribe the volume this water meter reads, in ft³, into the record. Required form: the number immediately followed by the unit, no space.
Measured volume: 614.78ft³
